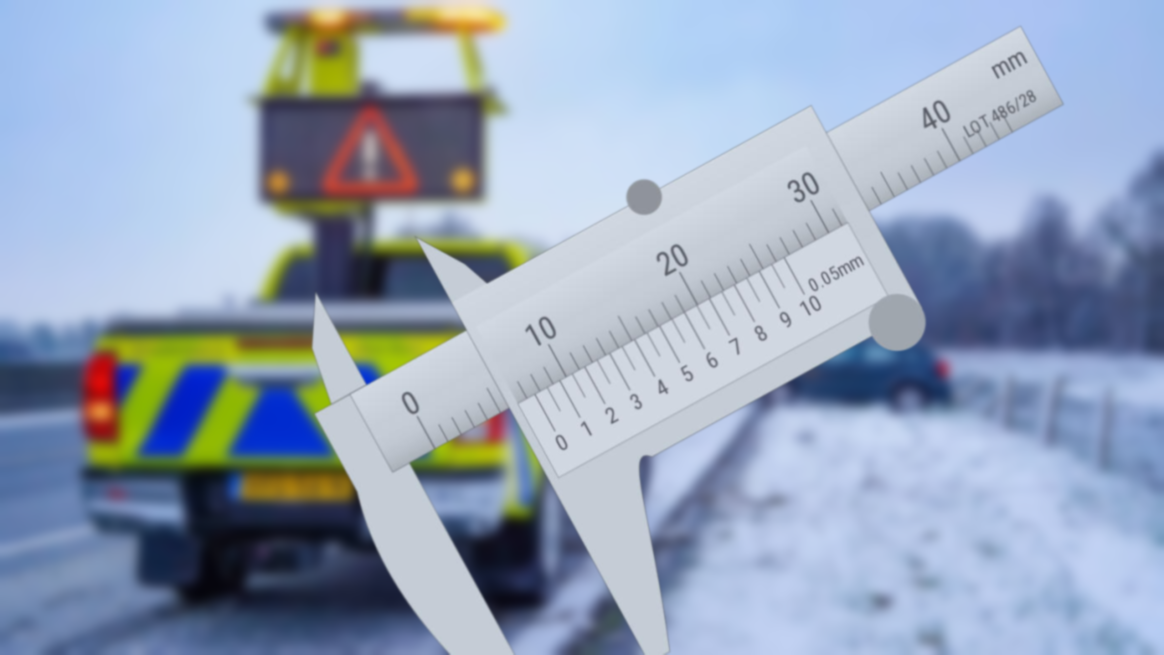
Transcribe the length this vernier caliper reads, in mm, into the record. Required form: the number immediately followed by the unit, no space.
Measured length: 7.6mm
